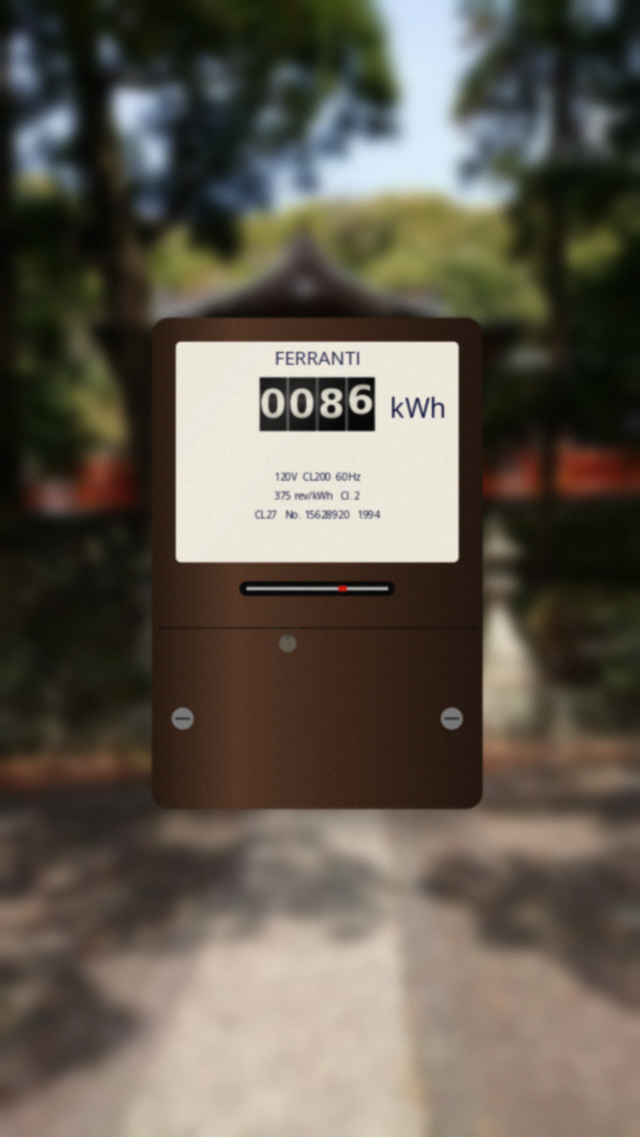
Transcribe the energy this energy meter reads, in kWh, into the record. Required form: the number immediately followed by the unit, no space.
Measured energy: 86kWh
